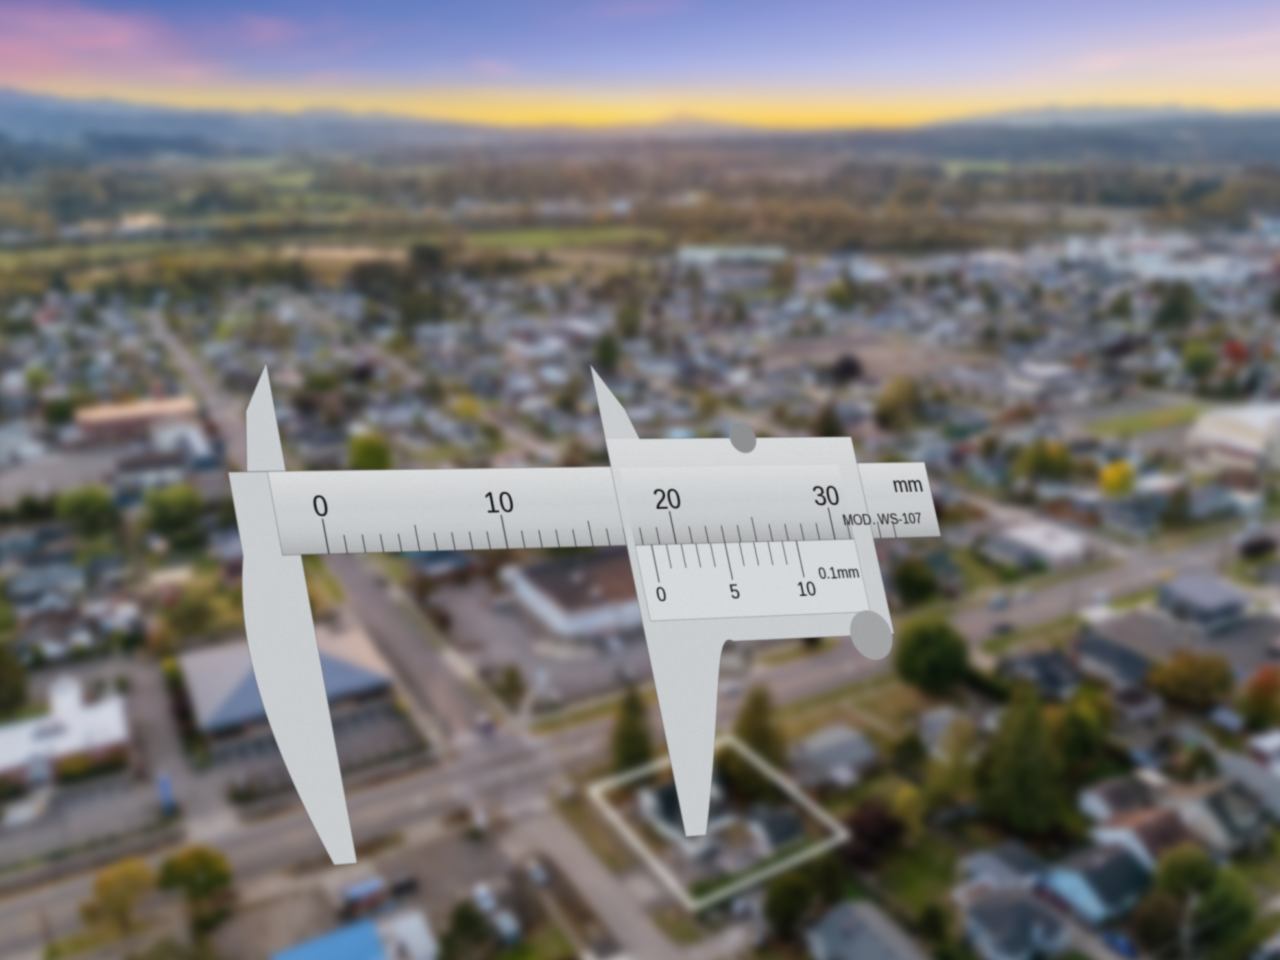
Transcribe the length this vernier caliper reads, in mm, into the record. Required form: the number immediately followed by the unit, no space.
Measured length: 18.5mm
